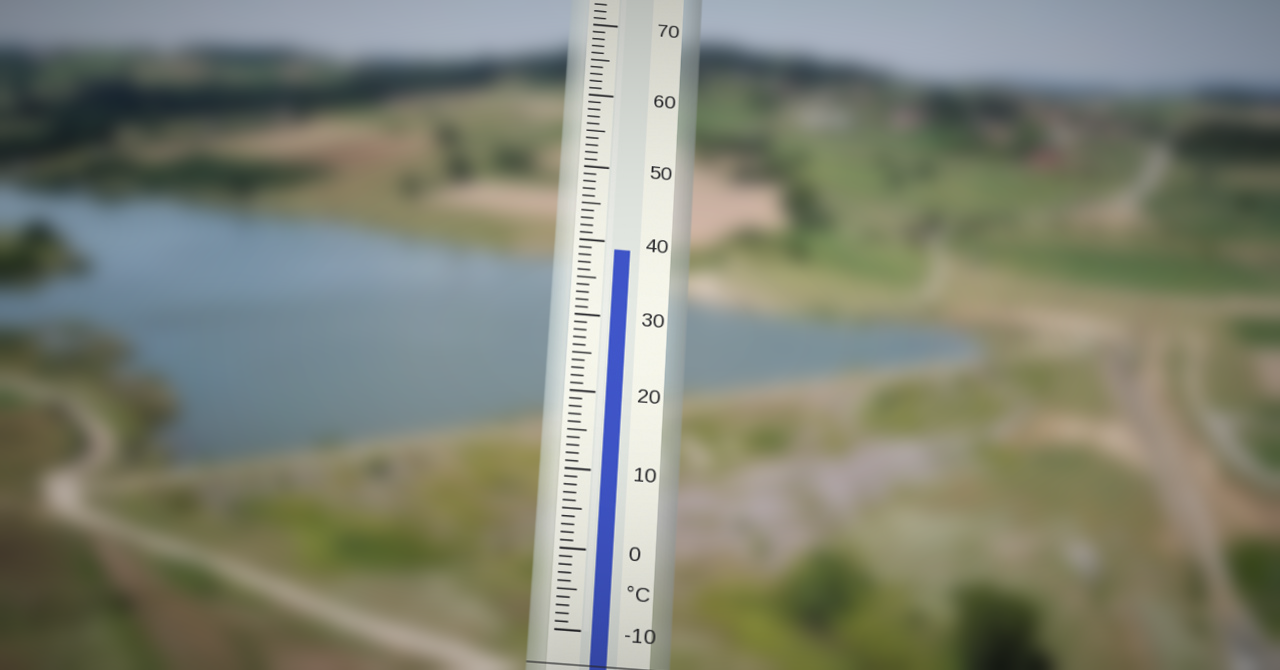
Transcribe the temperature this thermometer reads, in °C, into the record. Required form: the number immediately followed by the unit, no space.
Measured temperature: 39°C
